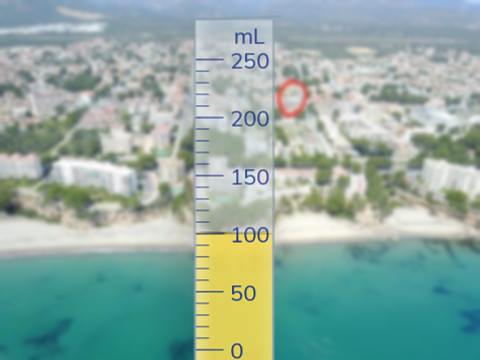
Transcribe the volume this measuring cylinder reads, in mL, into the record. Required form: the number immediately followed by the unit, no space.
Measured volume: 100mL
